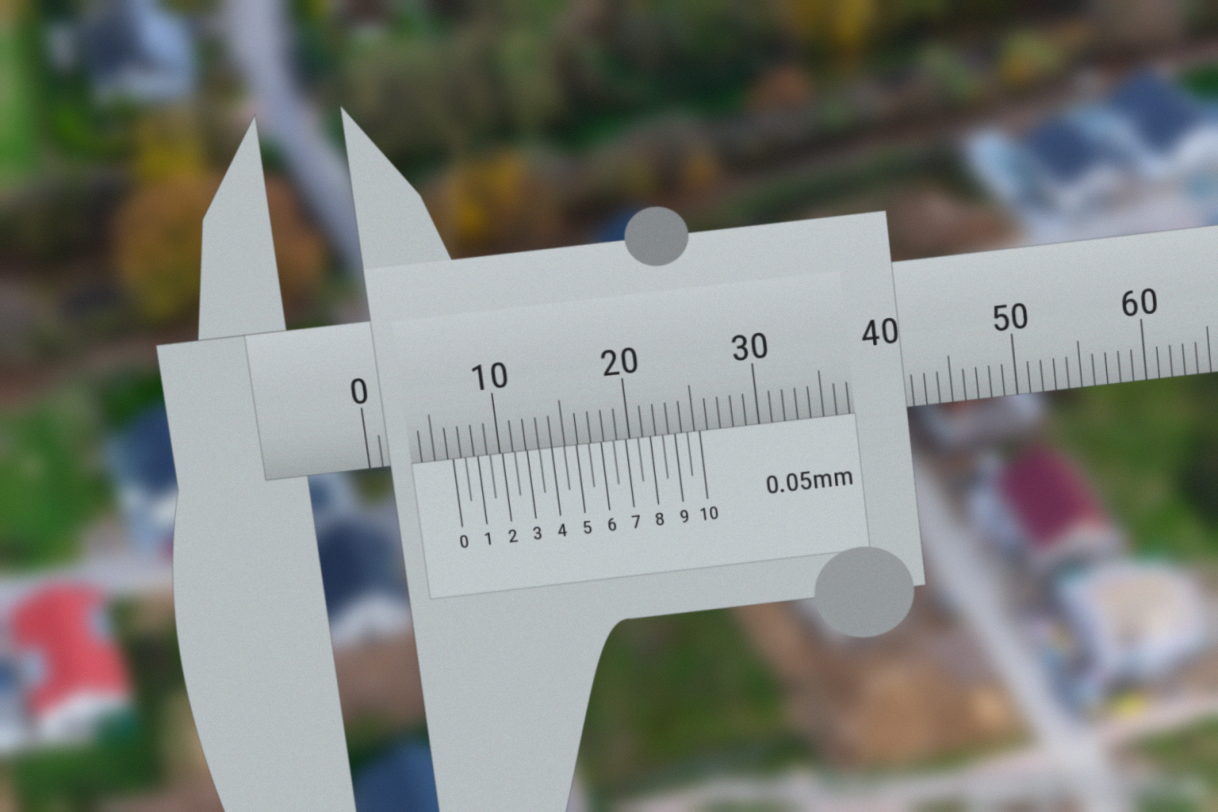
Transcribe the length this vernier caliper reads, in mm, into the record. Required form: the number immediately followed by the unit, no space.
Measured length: 6.4mm
